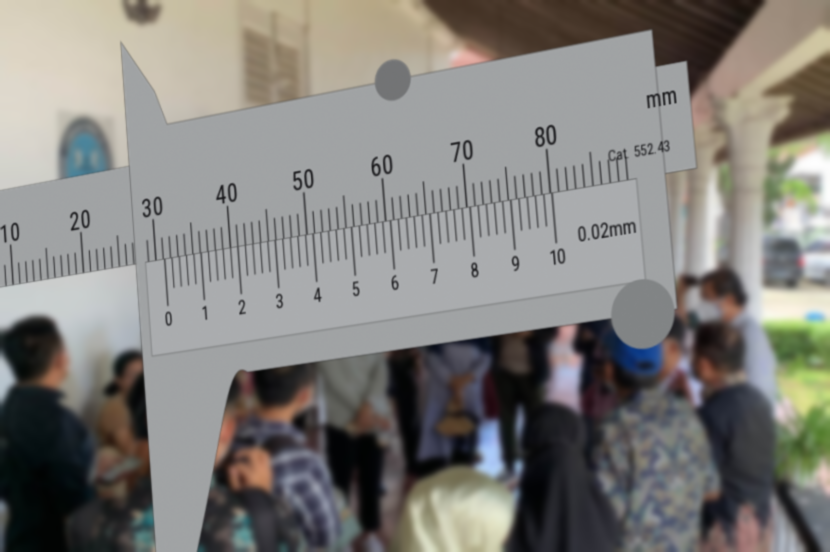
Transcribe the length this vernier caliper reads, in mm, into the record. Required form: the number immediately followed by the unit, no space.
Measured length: 31.2mm
